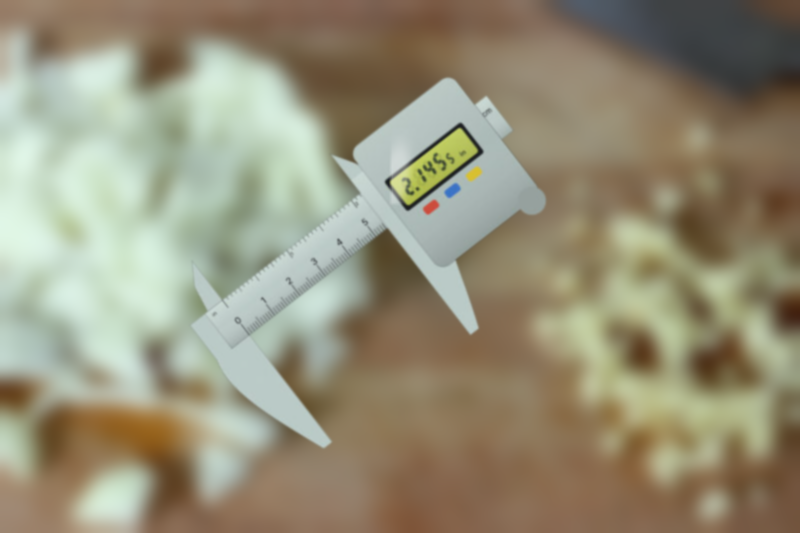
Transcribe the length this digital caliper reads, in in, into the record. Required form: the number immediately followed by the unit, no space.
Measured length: 2.1455in
